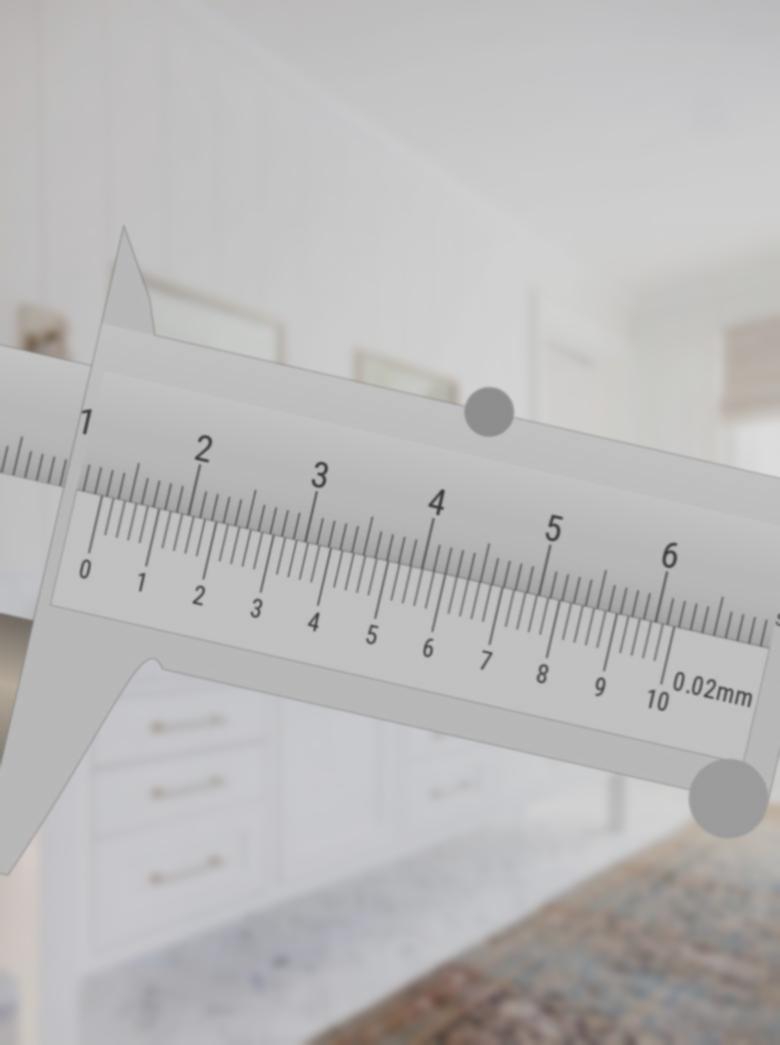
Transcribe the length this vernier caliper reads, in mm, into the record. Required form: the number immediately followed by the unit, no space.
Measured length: 12.6mm
